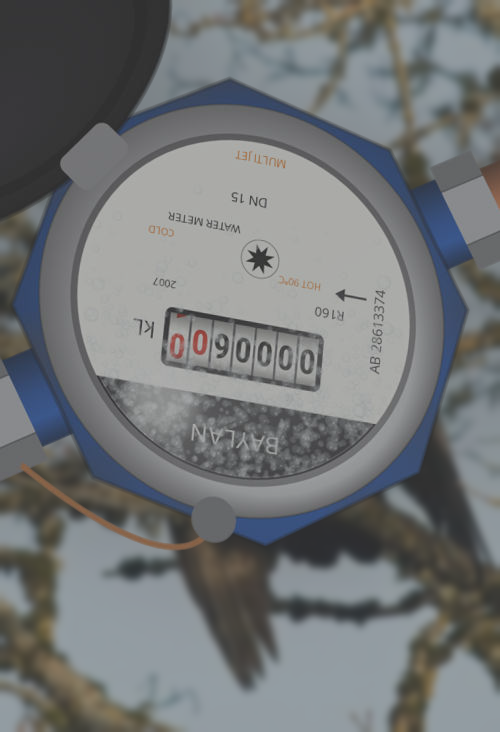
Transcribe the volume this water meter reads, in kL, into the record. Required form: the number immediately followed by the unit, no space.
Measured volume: 6.00kL
